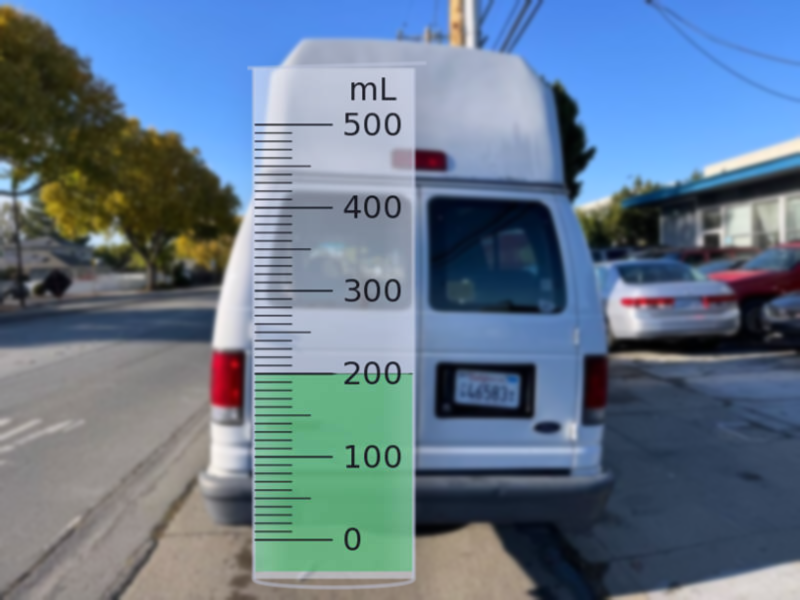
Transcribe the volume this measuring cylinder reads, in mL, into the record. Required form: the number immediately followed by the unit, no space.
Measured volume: 200mL
